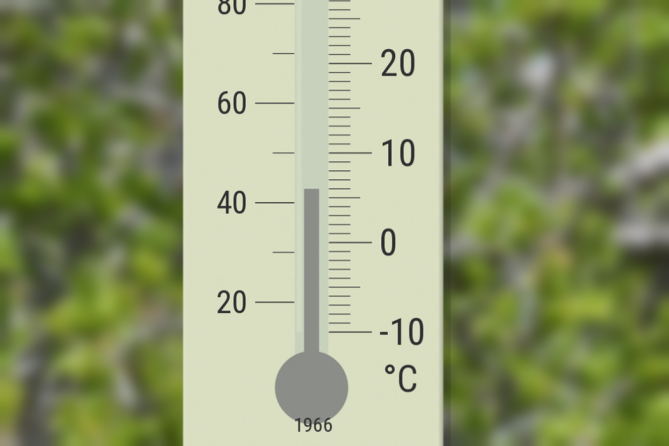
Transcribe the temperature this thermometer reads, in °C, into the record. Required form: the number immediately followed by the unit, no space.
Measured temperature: 6°C
